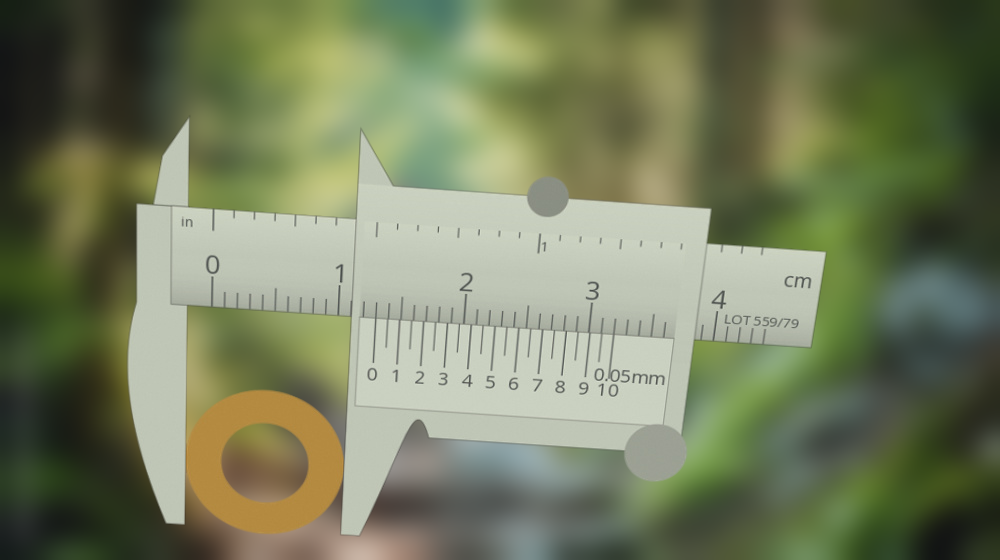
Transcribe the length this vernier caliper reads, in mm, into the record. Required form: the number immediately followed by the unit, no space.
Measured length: 13.0mm
